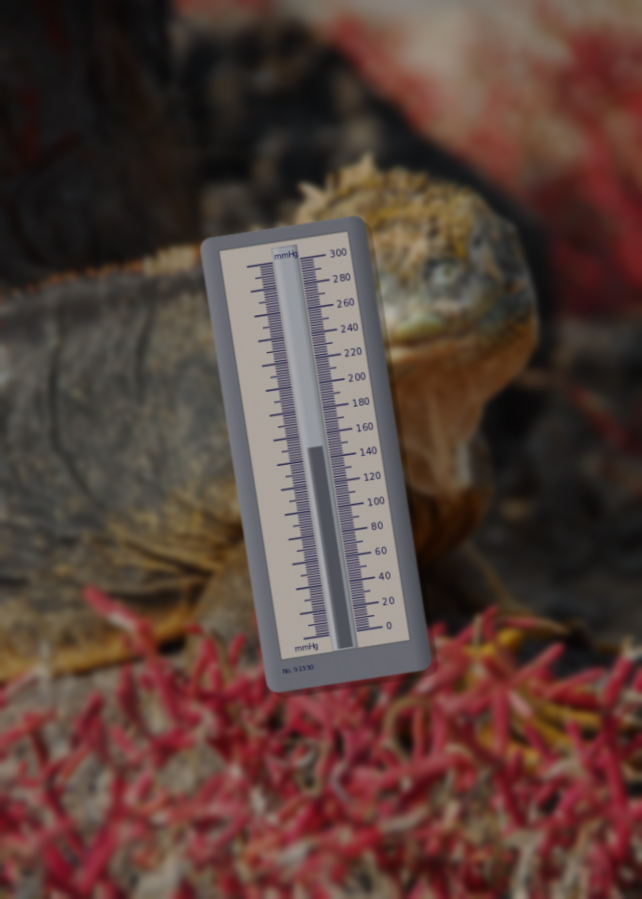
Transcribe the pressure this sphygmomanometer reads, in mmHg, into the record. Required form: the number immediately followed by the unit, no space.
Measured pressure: 150mmHg
